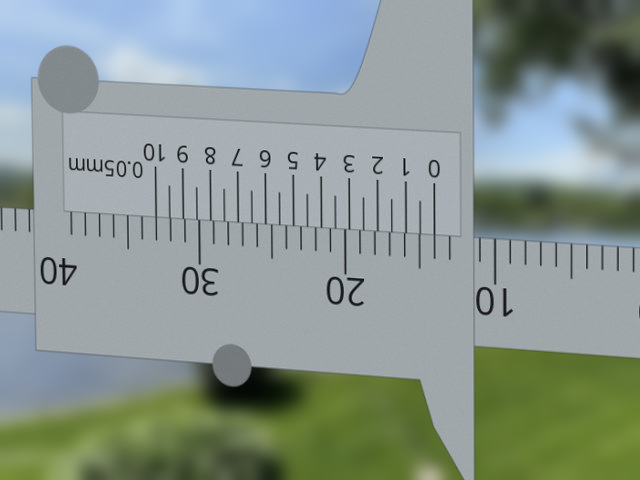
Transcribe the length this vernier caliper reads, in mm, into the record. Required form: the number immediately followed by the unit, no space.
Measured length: 14.0mm
